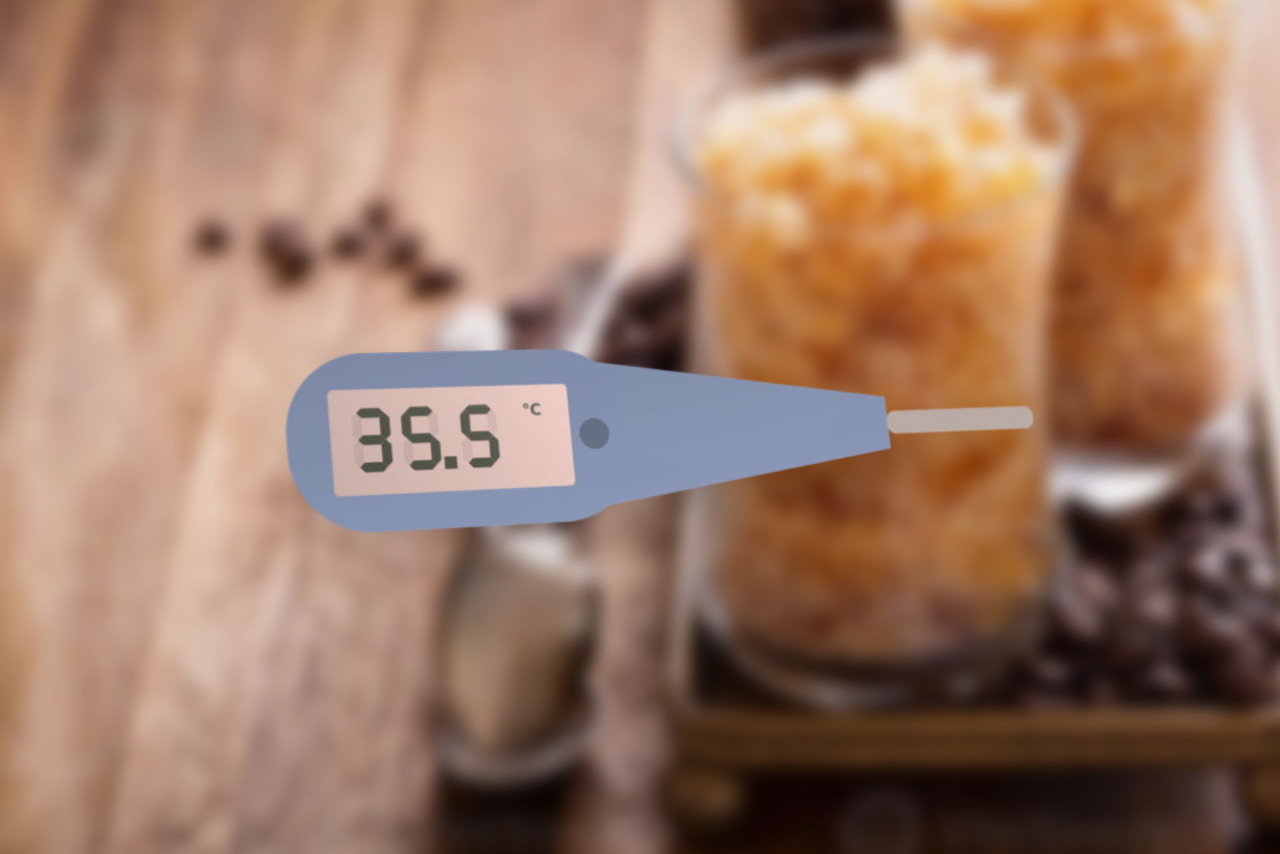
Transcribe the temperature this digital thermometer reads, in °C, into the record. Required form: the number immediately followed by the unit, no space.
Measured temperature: 35.5°C
